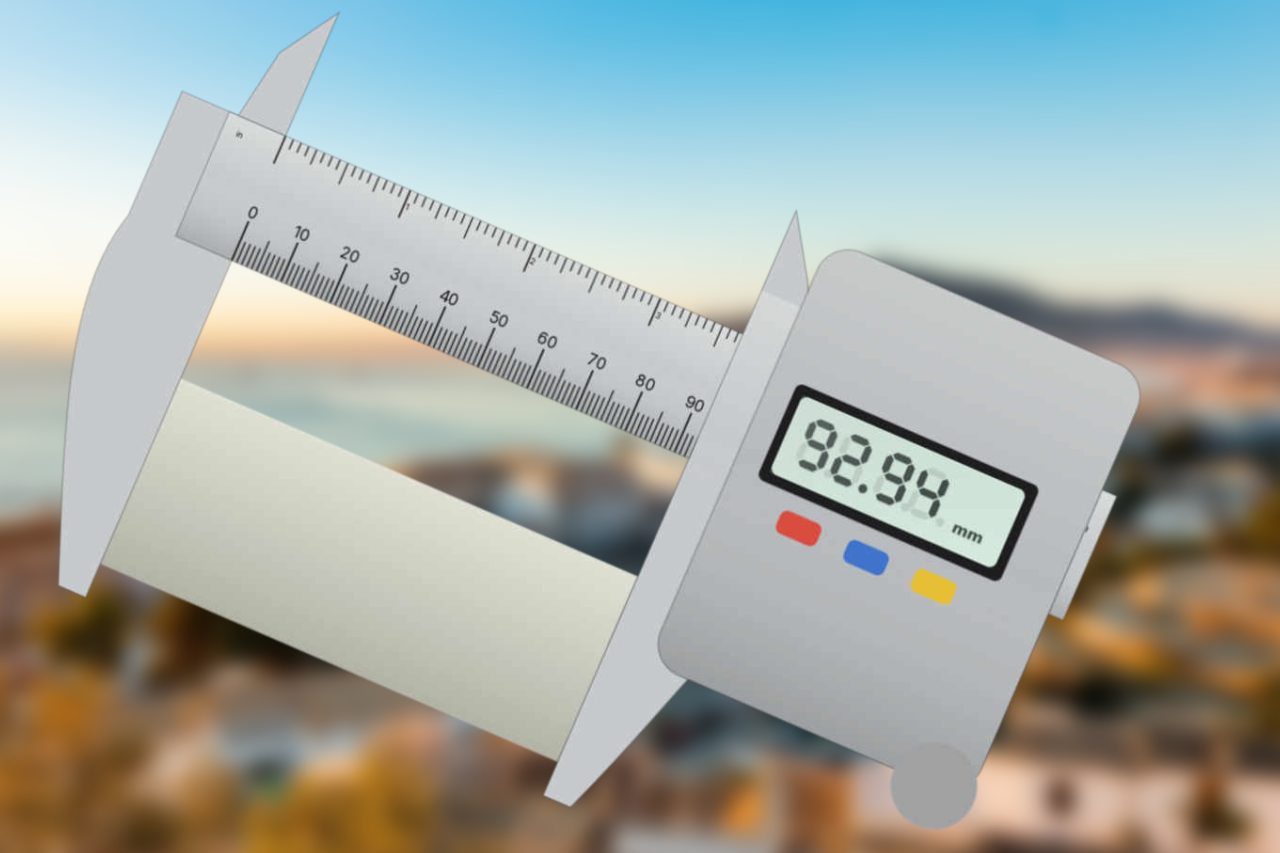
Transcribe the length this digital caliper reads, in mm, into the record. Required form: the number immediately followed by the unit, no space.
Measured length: 92.94mm
